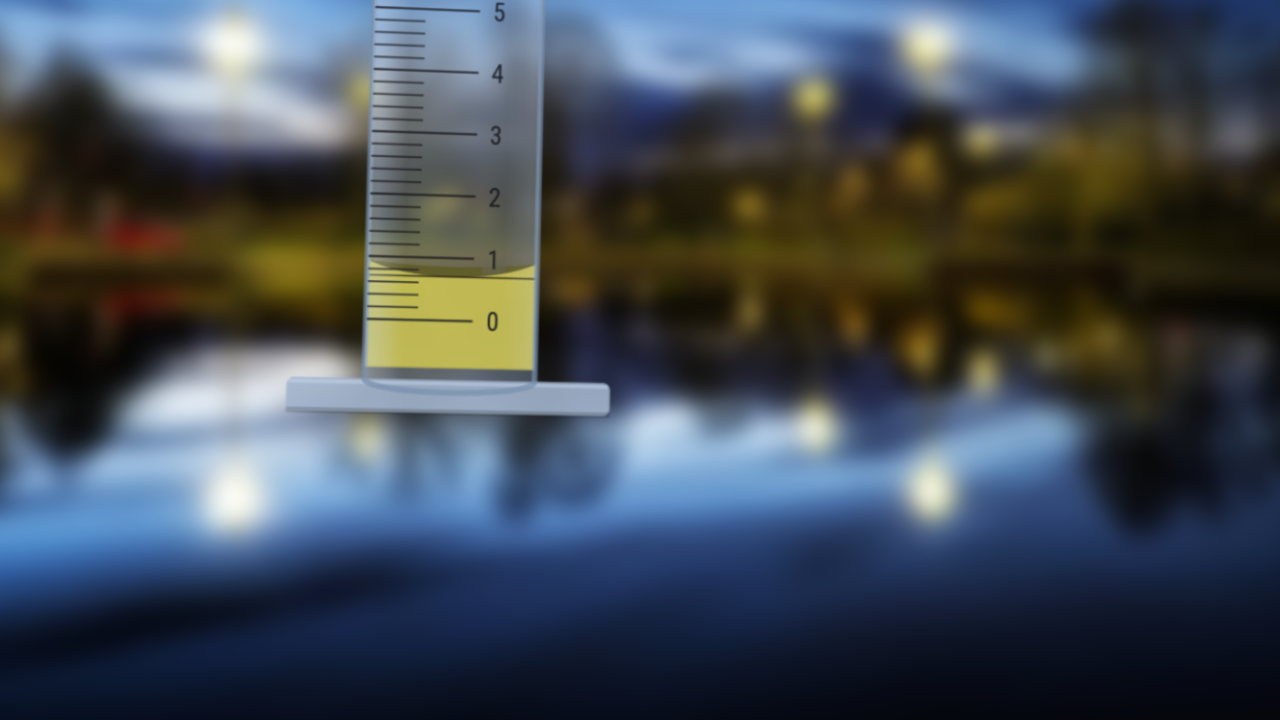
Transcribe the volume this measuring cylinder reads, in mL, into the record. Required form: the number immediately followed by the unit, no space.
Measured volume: 0.7mL
